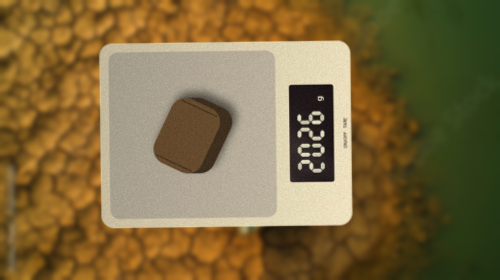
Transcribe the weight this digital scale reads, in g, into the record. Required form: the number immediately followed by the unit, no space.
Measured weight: 2026g
